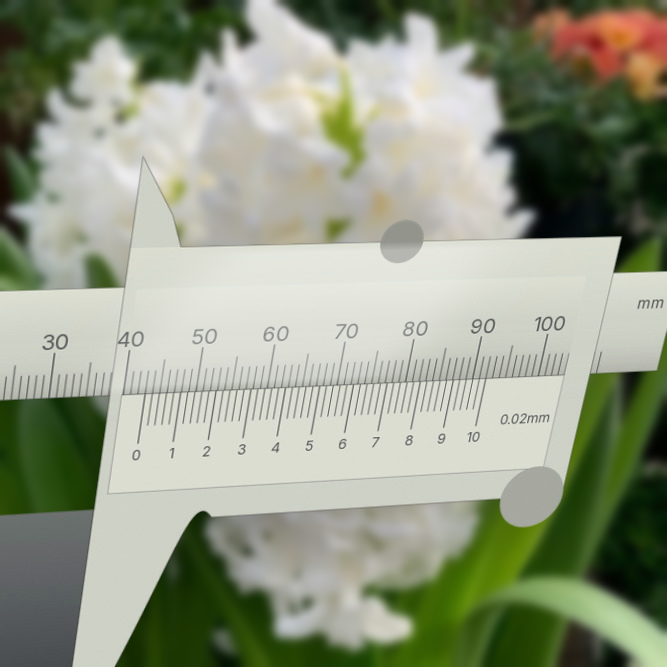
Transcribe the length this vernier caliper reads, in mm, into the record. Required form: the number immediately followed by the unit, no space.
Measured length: 43.0mm
